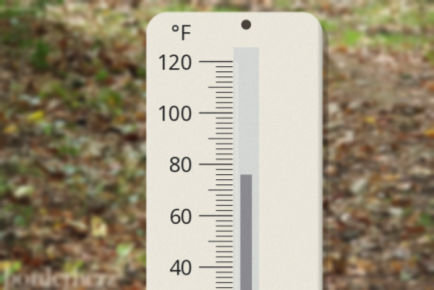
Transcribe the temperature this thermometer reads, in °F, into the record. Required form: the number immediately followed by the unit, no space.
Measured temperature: 76°F
